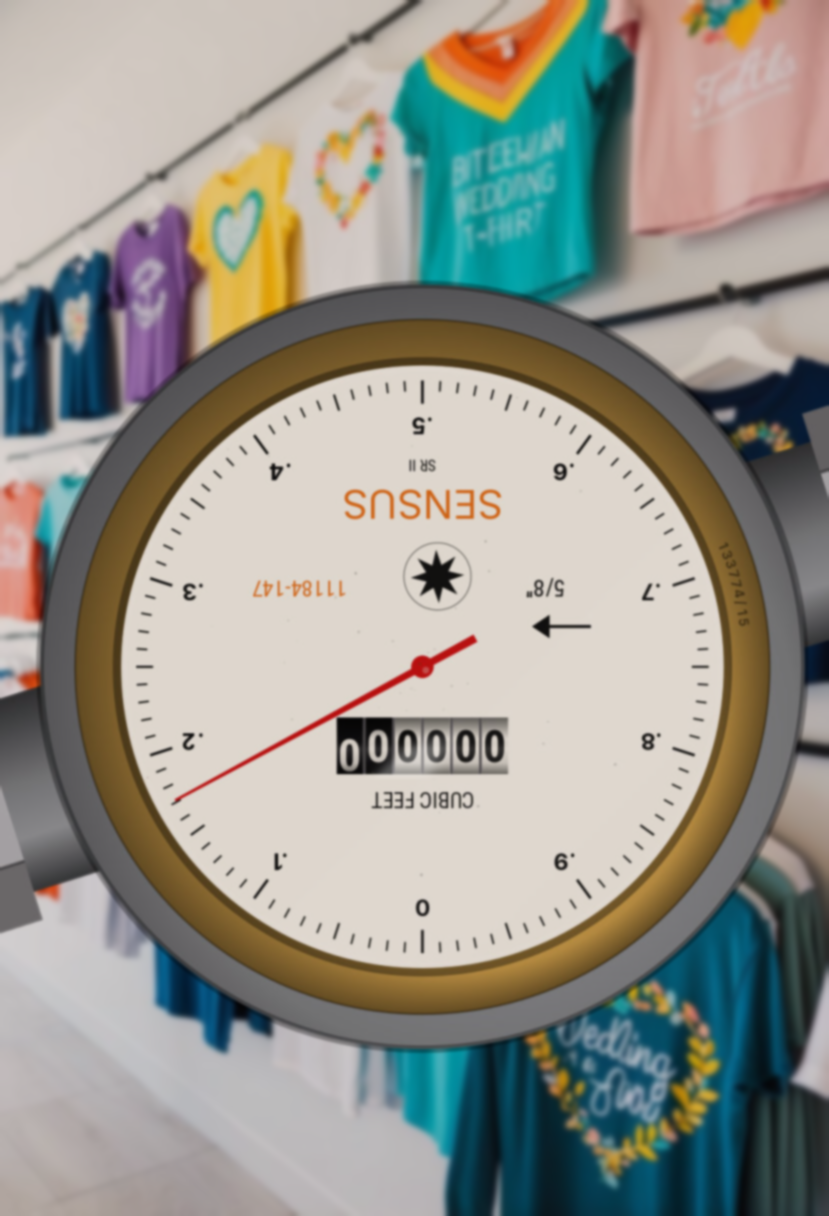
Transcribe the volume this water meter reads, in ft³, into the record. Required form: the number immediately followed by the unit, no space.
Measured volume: 0.17ft³
